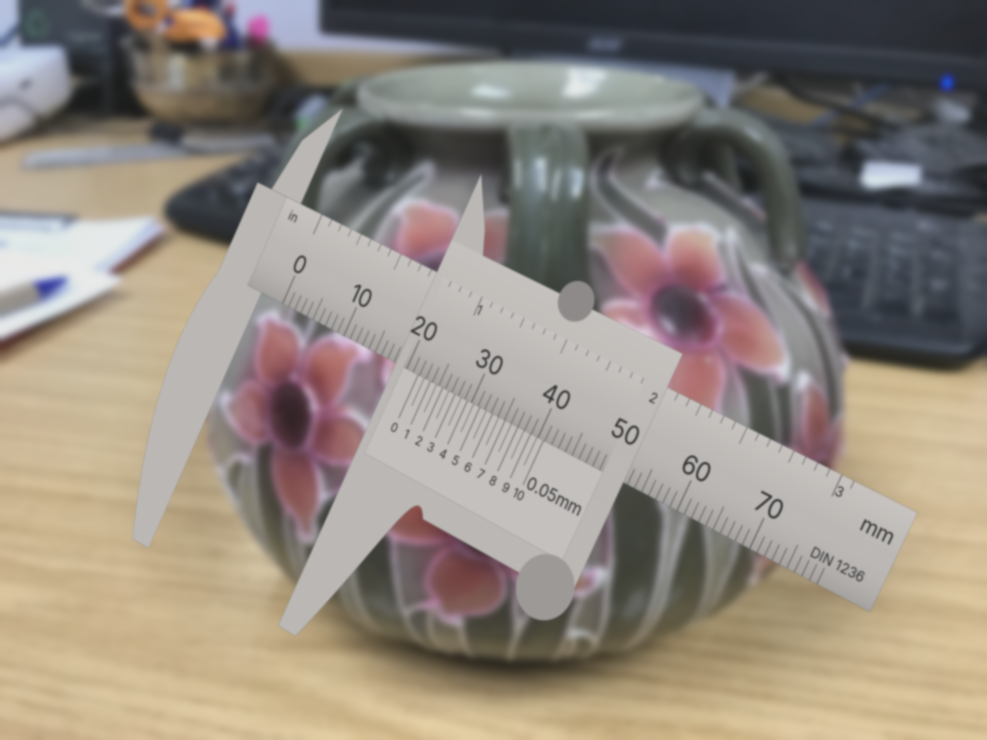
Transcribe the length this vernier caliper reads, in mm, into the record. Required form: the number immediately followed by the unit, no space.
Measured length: 21.8mm
